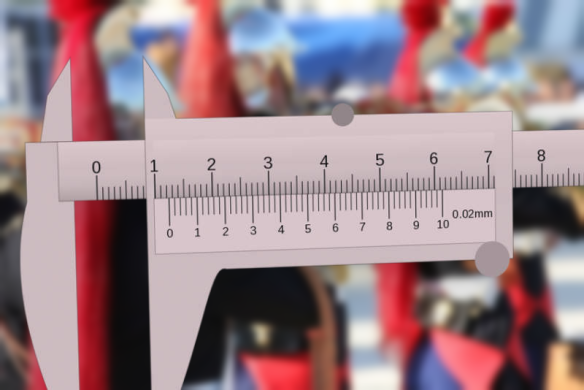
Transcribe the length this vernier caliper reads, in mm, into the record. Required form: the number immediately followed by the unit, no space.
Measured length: 12.4mm
